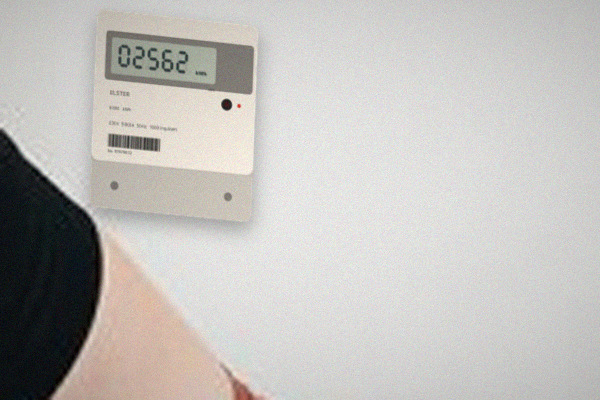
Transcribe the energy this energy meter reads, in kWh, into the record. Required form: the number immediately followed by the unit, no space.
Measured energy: 2562kWh
